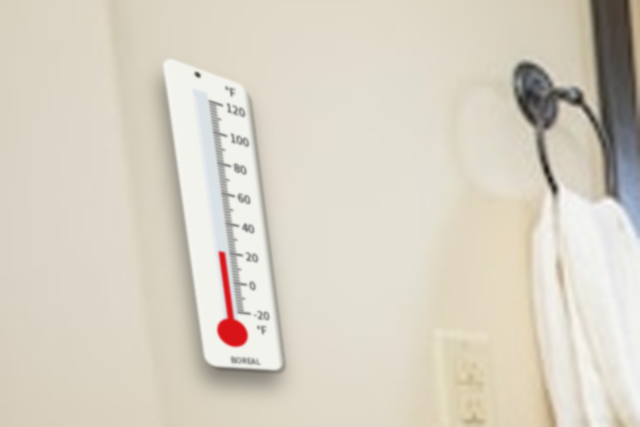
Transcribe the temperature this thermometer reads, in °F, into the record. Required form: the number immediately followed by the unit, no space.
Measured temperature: 20°F
